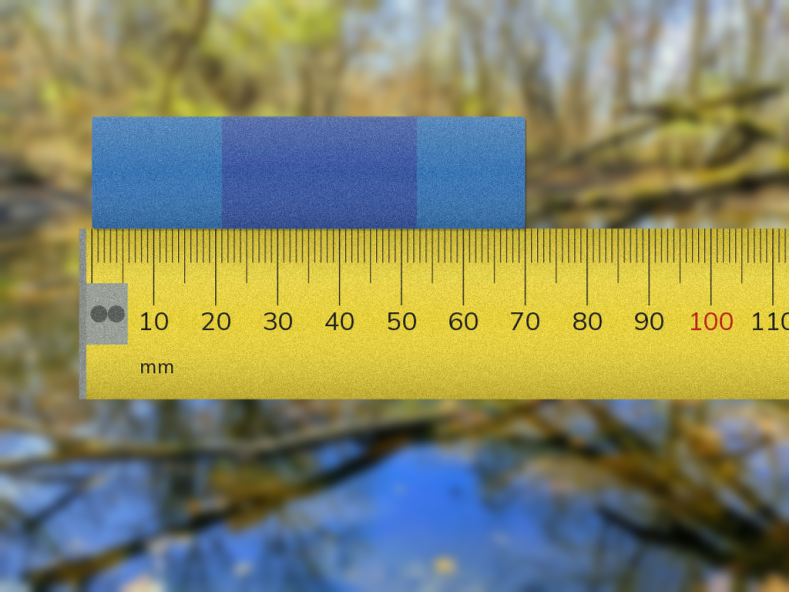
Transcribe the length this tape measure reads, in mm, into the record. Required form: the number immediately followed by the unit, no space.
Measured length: 70mm
